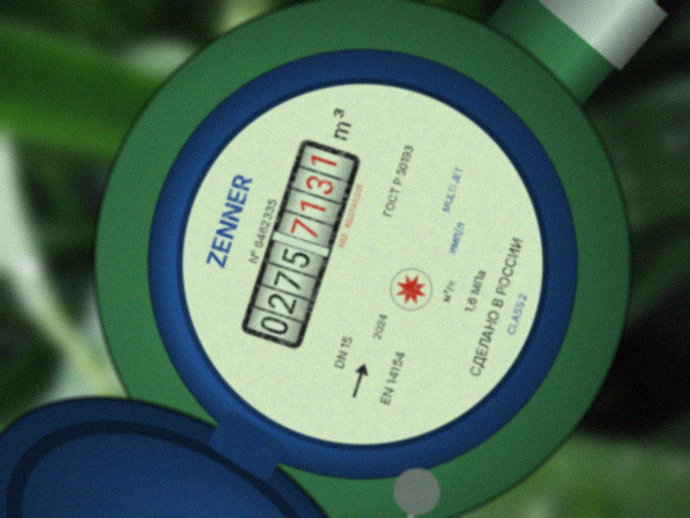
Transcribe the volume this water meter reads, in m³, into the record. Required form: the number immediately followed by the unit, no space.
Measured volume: 275.7131m³
